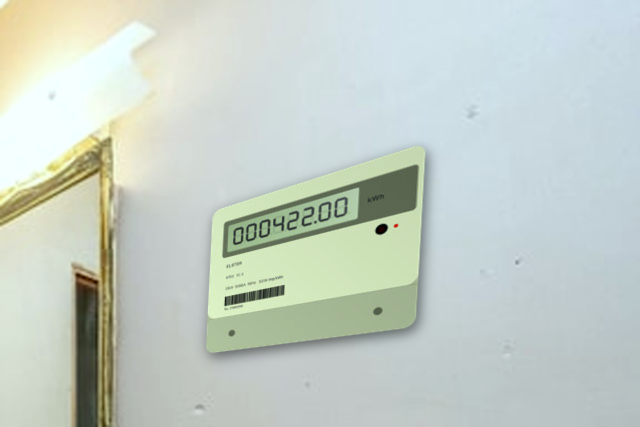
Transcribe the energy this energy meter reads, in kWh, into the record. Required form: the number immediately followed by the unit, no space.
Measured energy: 422.00kWh
